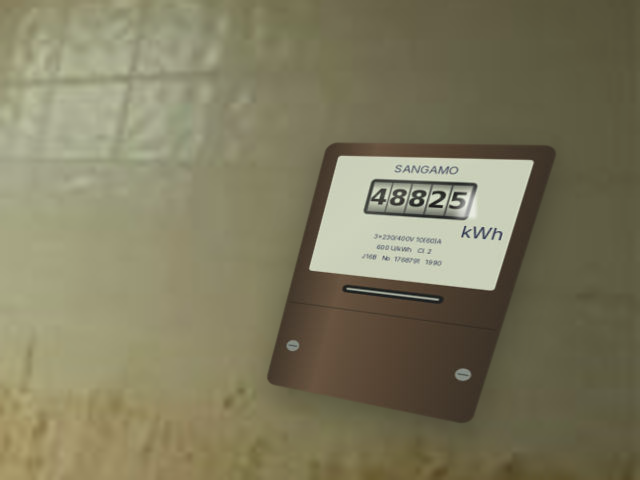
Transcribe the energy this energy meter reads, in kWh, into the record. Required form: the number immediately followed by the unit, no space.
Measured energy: 48825kWh
